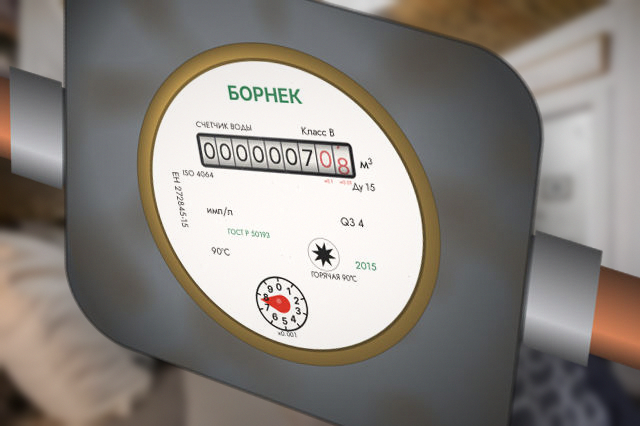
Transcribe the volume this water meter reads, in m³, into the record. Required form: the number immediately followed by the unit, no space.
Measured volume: 7.077m³
